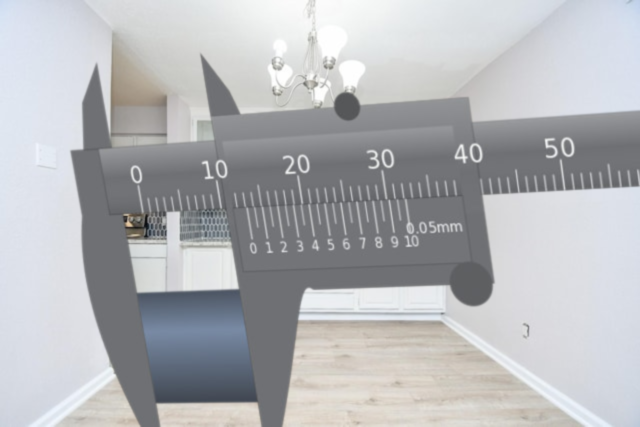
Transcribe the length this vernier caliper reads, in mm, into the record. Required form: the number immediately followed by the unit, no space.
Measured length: 13.2mm
